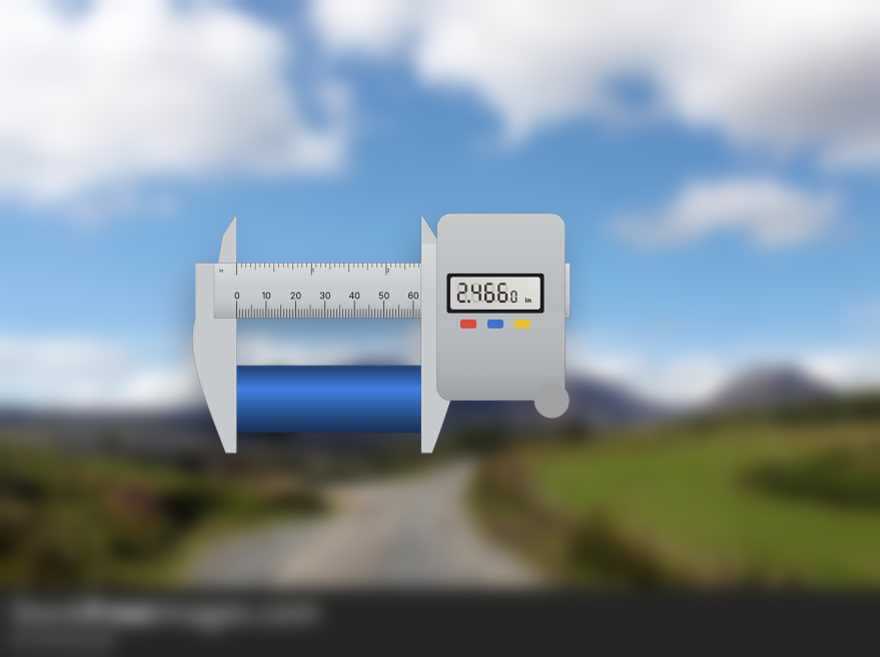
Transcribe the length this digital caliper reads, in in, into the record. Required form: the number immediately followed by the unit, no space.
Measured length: 2.4660in
